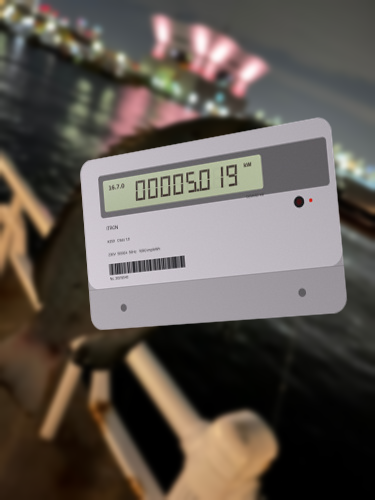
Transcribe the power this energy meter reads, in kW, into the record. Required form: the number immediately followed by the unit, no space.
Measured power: 5.019kW
